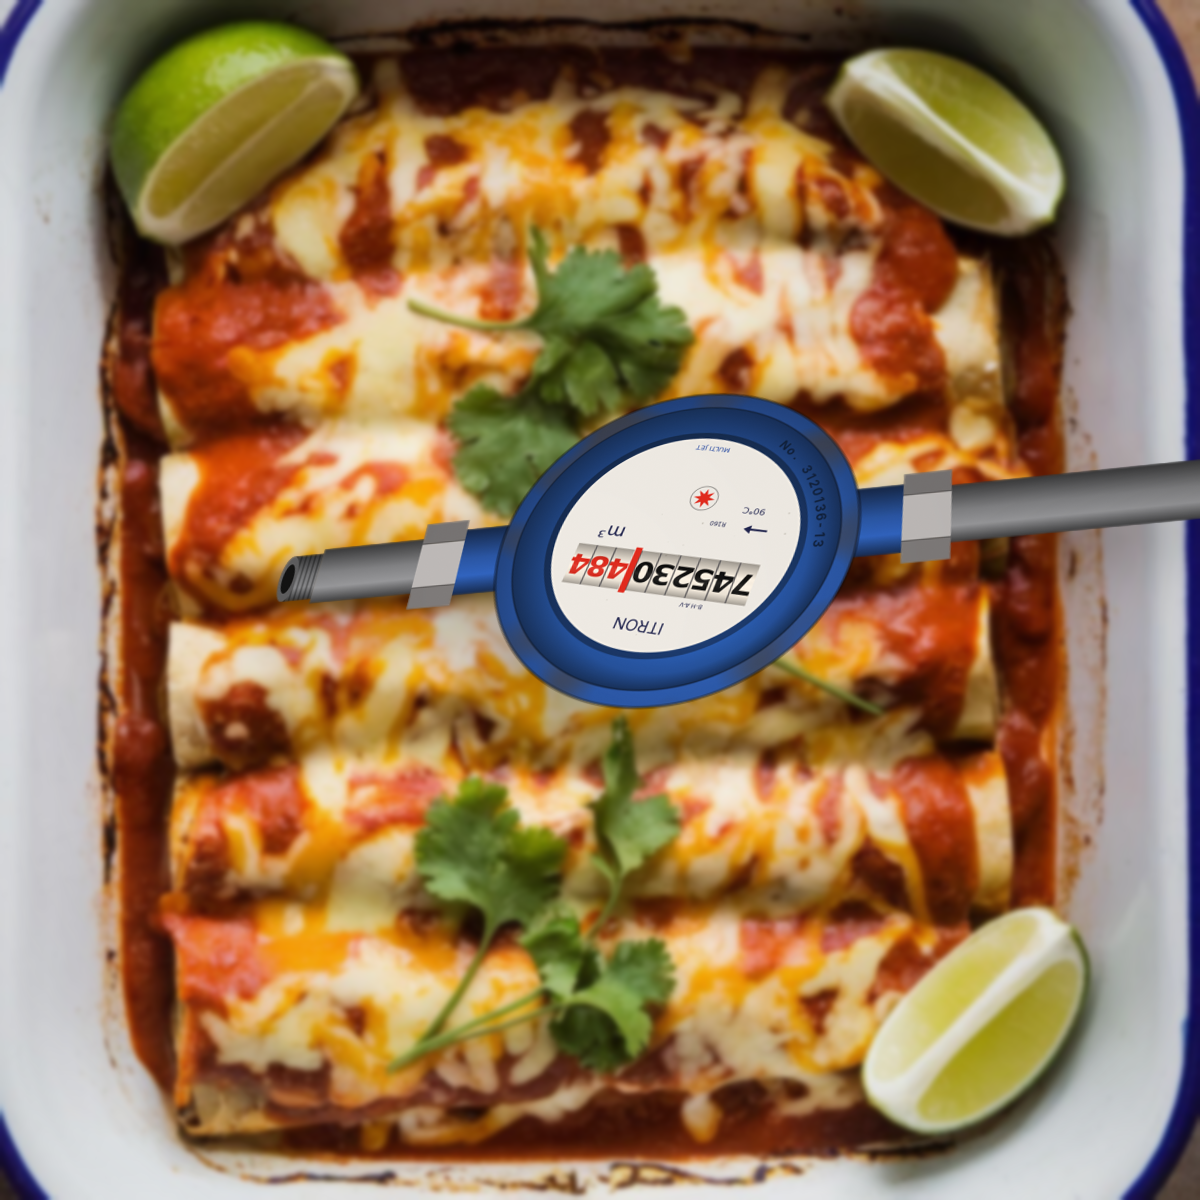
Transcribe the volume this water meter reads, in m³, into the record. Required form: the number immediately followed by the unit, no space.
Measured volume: 745230.484m³
